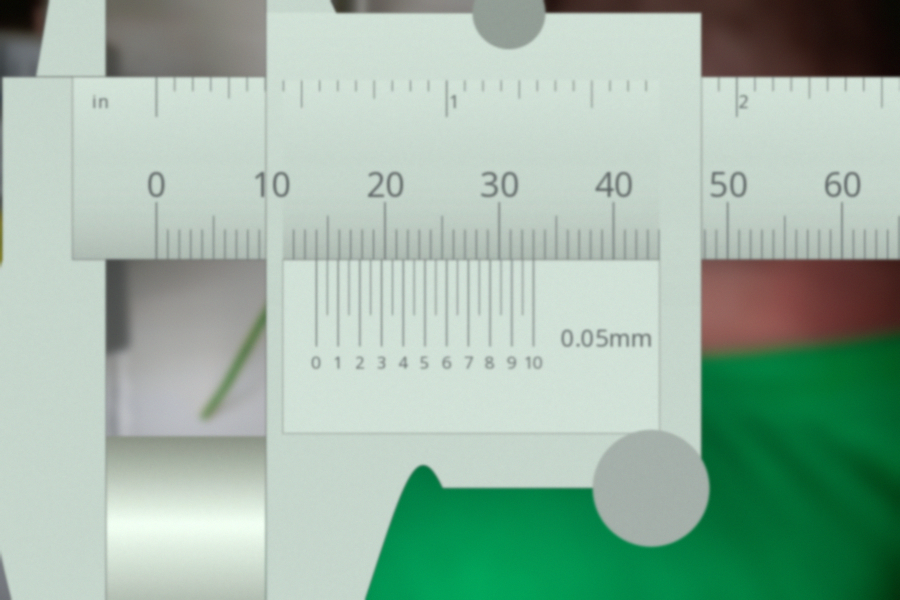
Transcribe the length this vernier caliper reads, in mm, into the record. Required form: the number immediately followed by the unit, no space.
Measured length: 14.0mm
